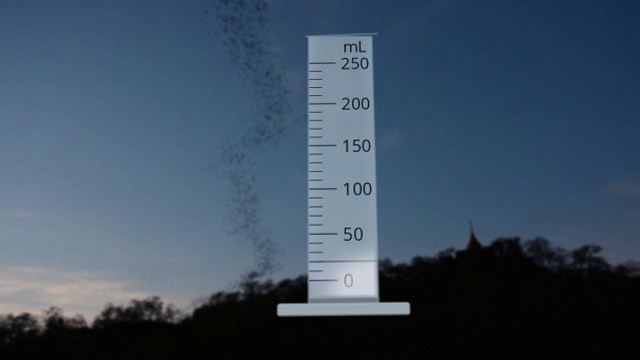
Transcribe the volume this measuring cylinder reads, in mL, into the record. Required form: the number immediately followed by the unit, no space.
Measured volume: 20mL
